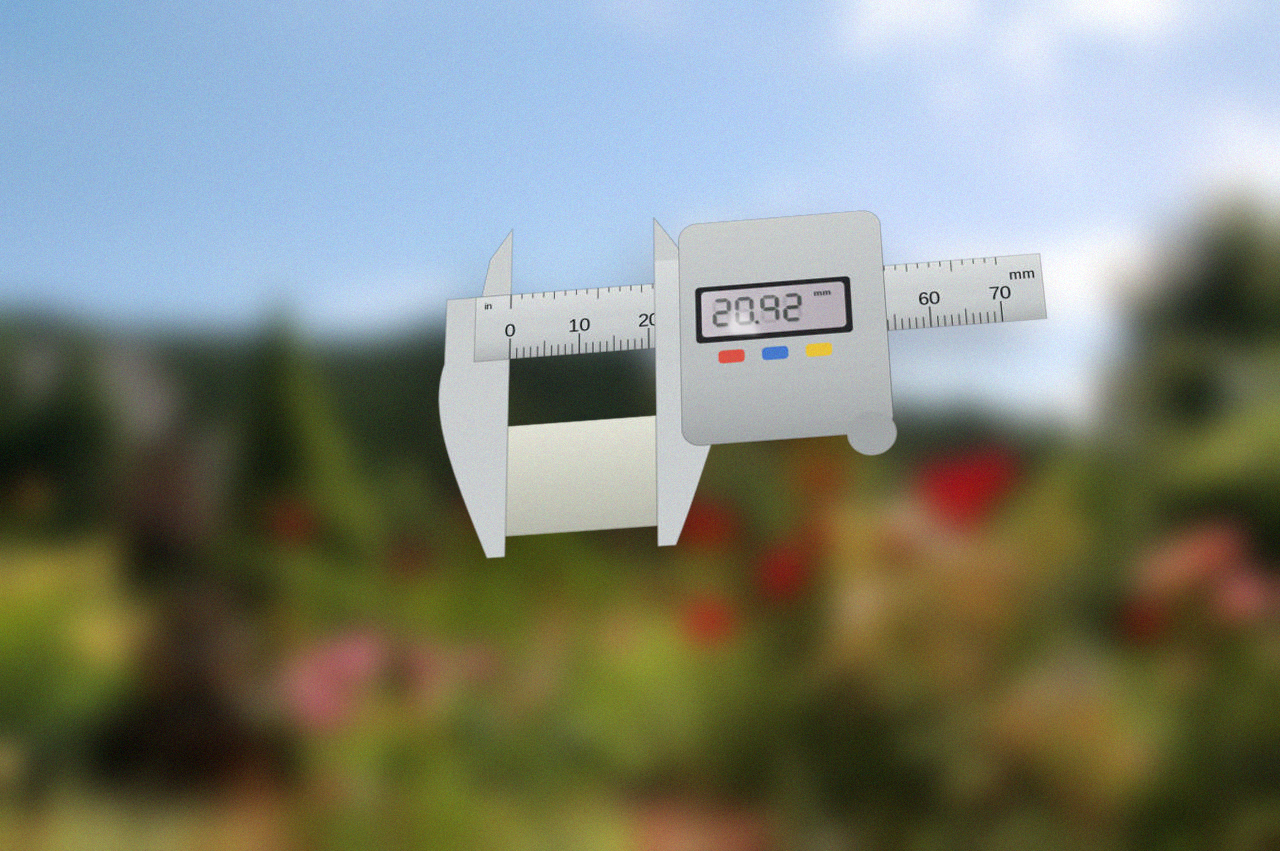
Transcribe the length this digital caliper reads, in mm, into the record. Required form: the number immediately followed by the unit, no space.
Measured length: 20.92mm
